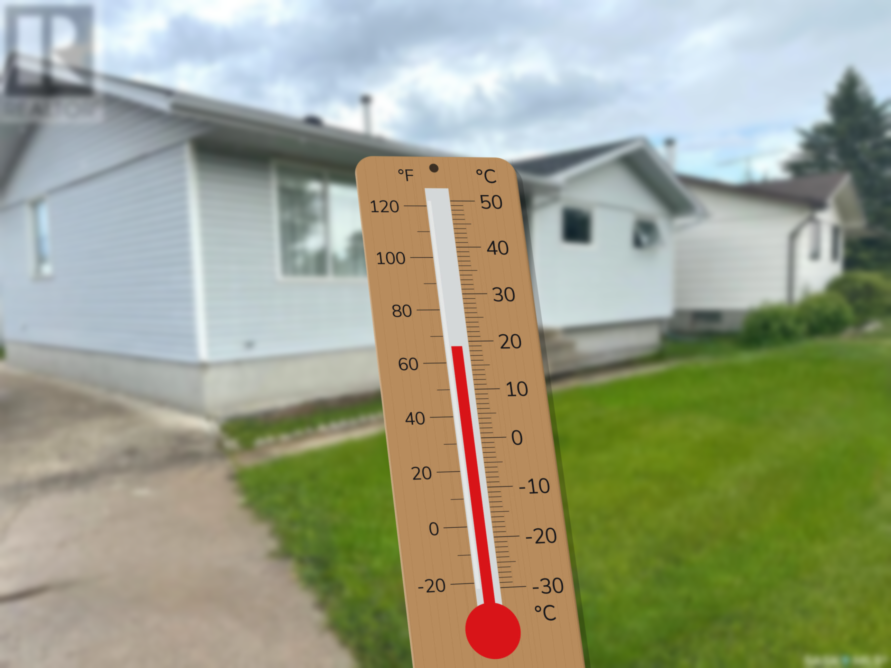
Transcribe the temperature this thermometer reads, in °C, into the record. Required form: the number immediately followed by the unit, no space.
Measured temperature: 19°C
